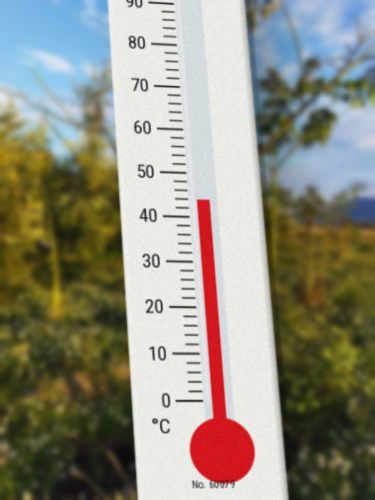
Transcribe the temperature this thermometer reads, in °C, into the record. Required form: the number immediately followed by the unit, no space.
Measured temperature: 44°C
